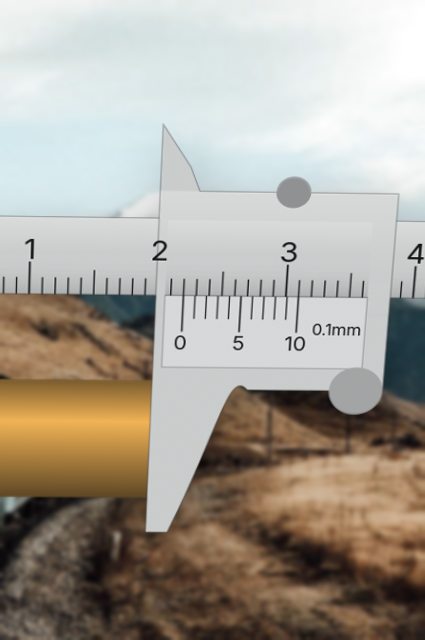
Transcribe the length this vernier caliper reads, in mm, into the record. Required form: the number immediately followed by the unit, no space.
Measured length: 22.0mm
